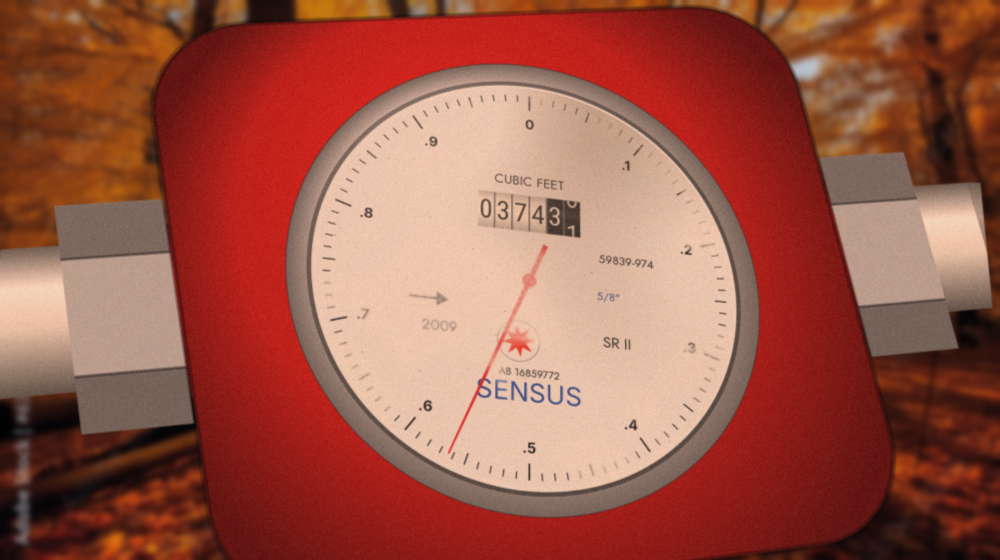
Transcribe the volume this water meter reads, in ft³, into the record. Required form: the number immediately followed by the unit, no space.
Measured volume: 37430.56ft³
